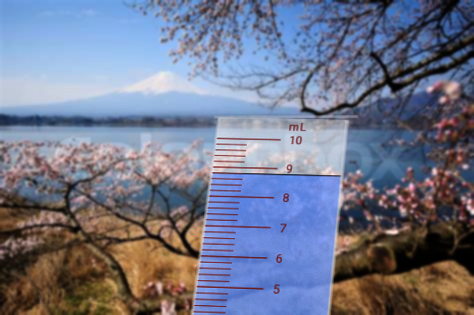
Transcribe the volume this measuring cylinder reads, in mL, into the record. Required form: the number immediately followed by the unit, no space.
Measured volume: 8.8mL
